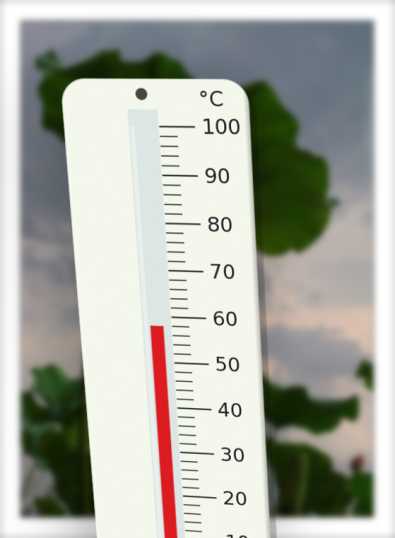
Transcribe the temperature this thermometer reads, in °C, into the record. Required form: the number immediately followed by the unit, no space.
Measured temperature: 58°C
